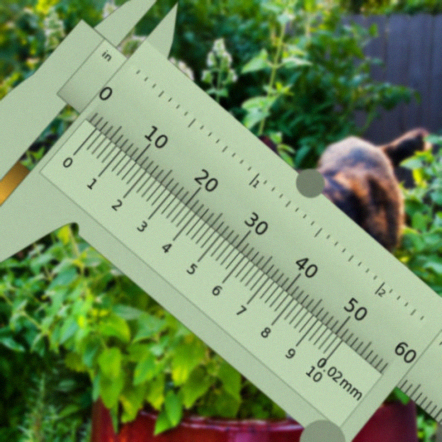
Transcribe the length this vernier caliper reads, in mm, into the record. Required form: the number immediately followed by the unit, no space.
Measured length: 2.4mm
